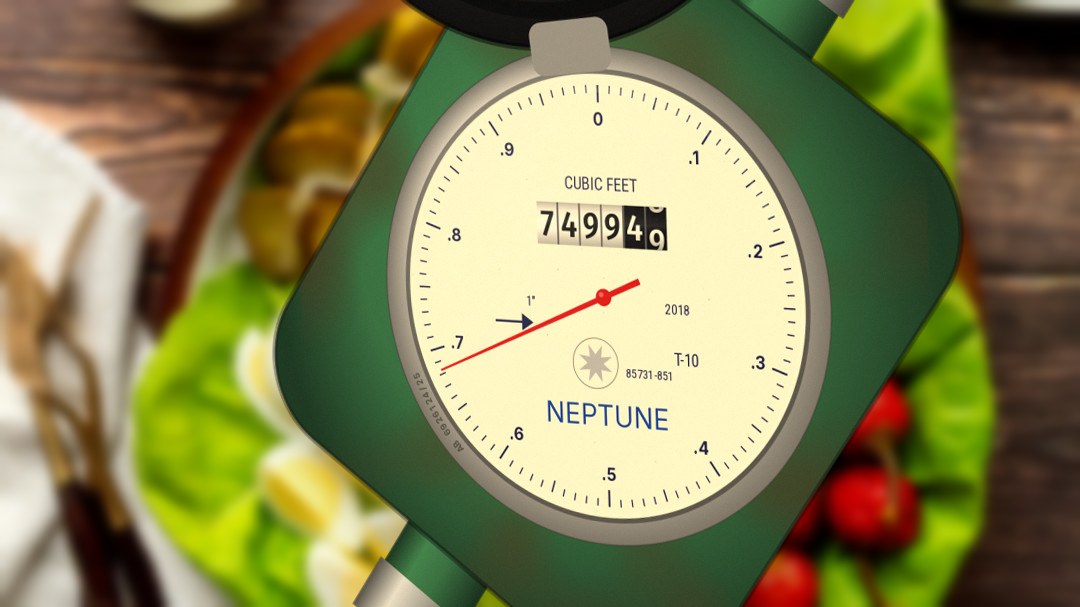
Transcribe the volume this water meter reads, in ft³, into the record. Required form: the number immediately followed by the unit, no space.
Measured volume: 749948.68ft³
